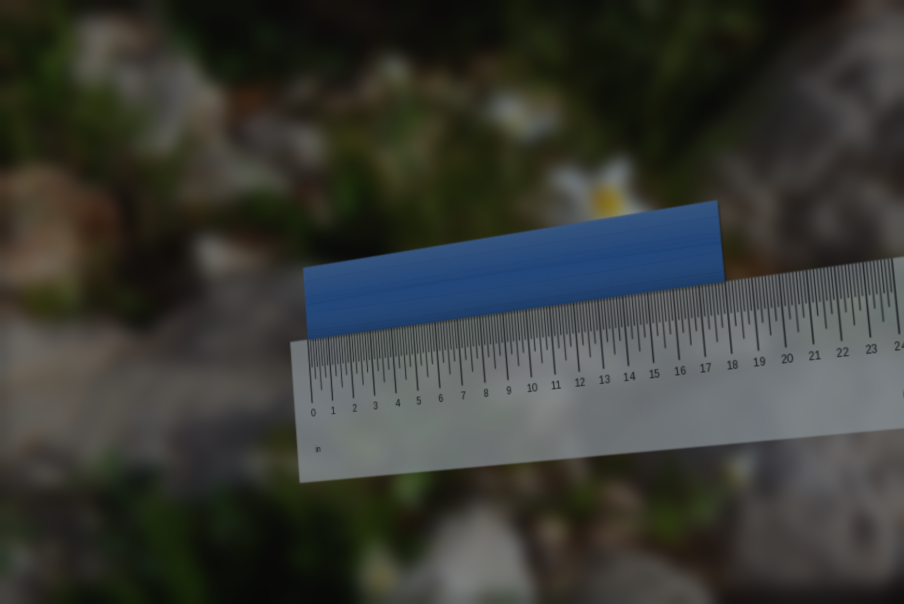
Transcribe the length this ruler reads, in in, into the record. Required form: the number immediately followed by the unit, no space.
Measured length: 18in
